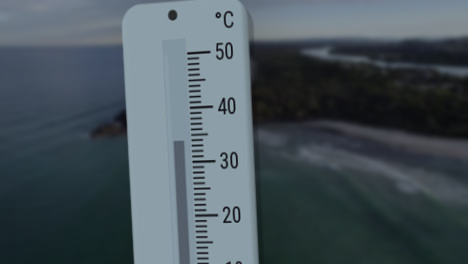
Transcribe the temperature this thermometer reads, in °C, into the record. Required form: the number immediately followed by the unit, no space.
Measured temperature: 34°C
